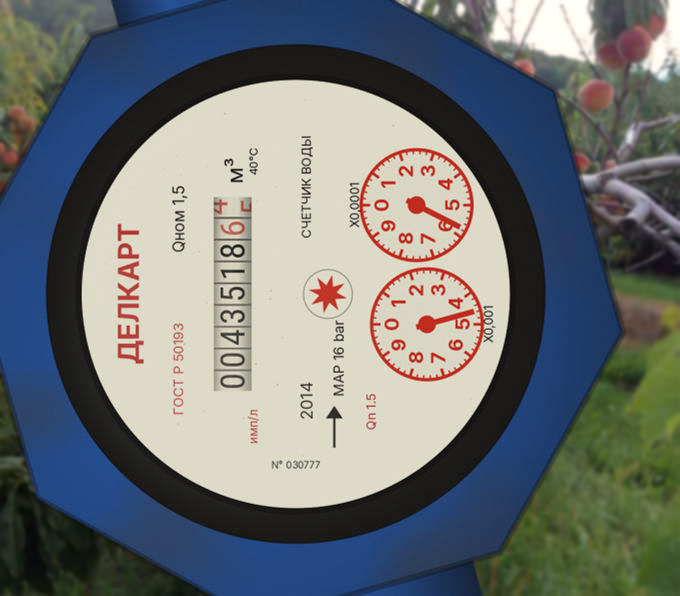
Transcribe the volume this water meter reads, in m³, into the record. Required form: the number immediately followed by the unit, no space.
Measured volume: 43518.6445m³
